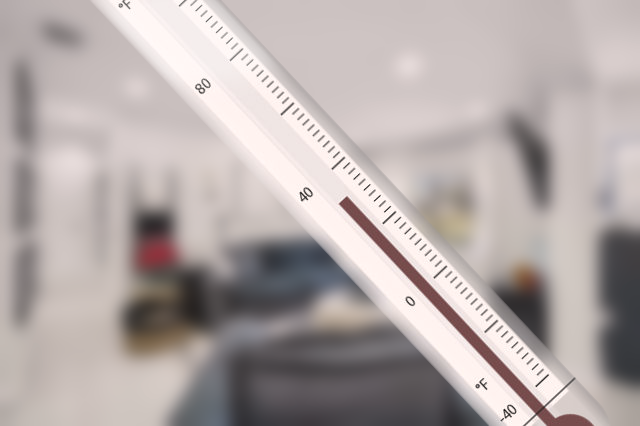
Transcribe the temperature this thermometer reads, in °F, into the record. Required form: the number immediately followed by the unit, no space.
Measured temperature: 32°F
